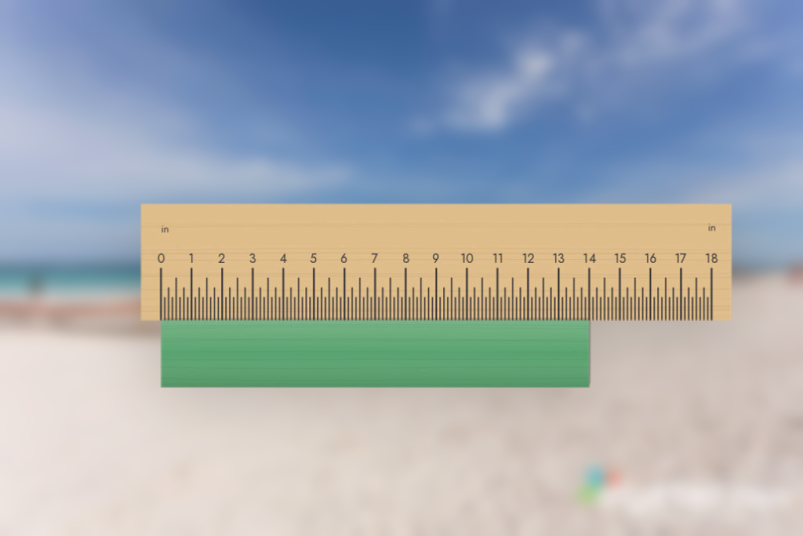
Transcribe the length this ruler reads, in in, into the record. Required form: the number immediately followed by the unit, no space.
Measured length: 14in
